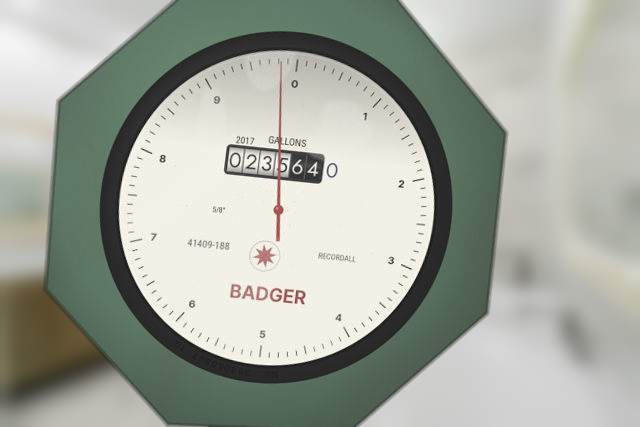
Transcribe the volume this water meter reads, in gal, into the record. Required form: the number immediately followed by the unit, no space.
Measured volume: 235639.8gal
